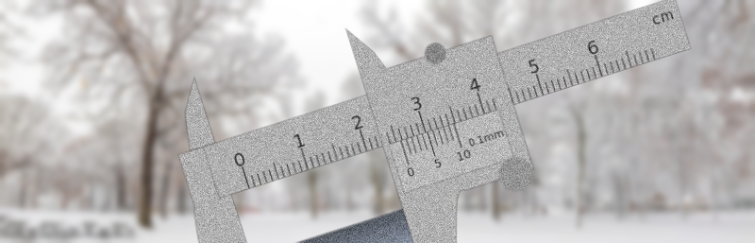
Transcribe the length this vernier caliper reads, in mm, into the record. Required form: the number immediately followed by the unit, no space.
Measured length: 25.8mm
